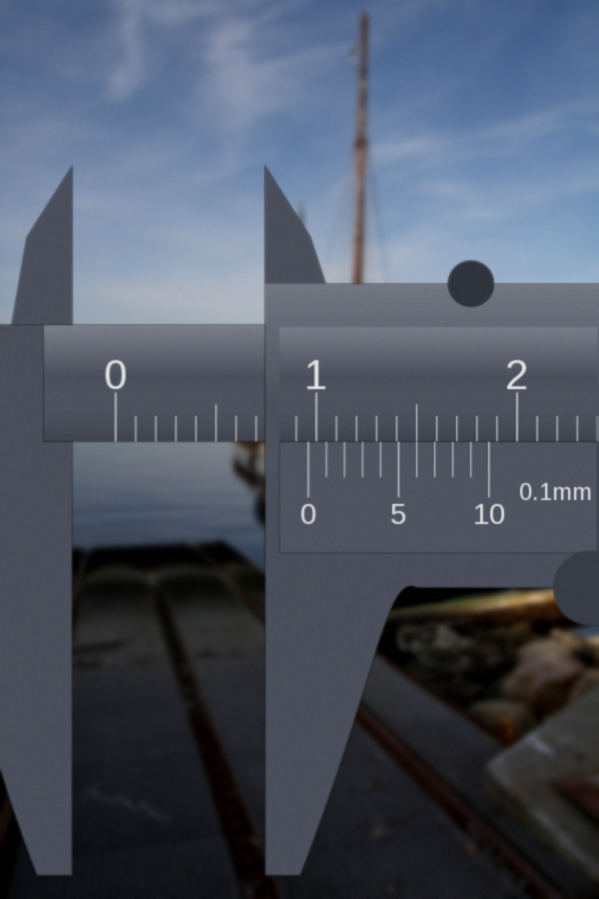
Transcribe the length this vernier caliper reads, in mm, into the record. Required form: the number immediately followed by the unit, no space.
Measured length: 9.6mm
